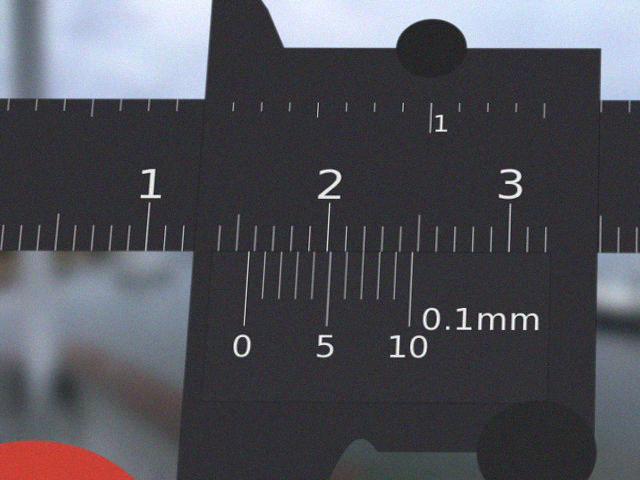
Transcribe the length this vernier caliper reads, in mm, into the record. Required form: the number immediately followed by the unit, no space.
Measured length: 15.7mm
